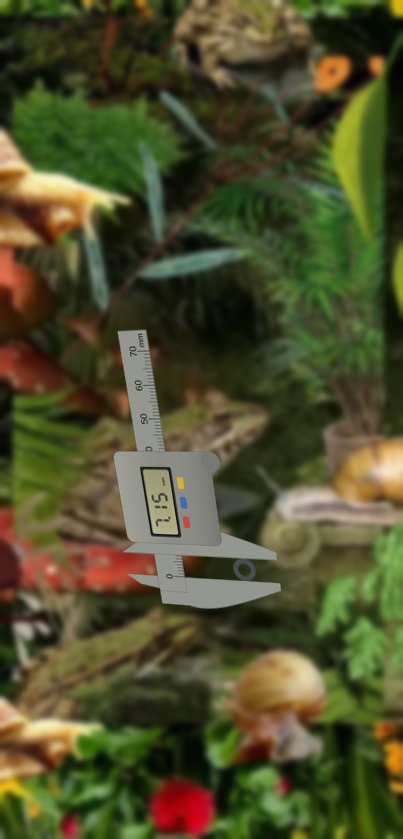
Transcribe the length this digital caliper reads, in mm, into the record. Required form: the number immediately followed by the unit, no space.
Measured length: 7.15mm
